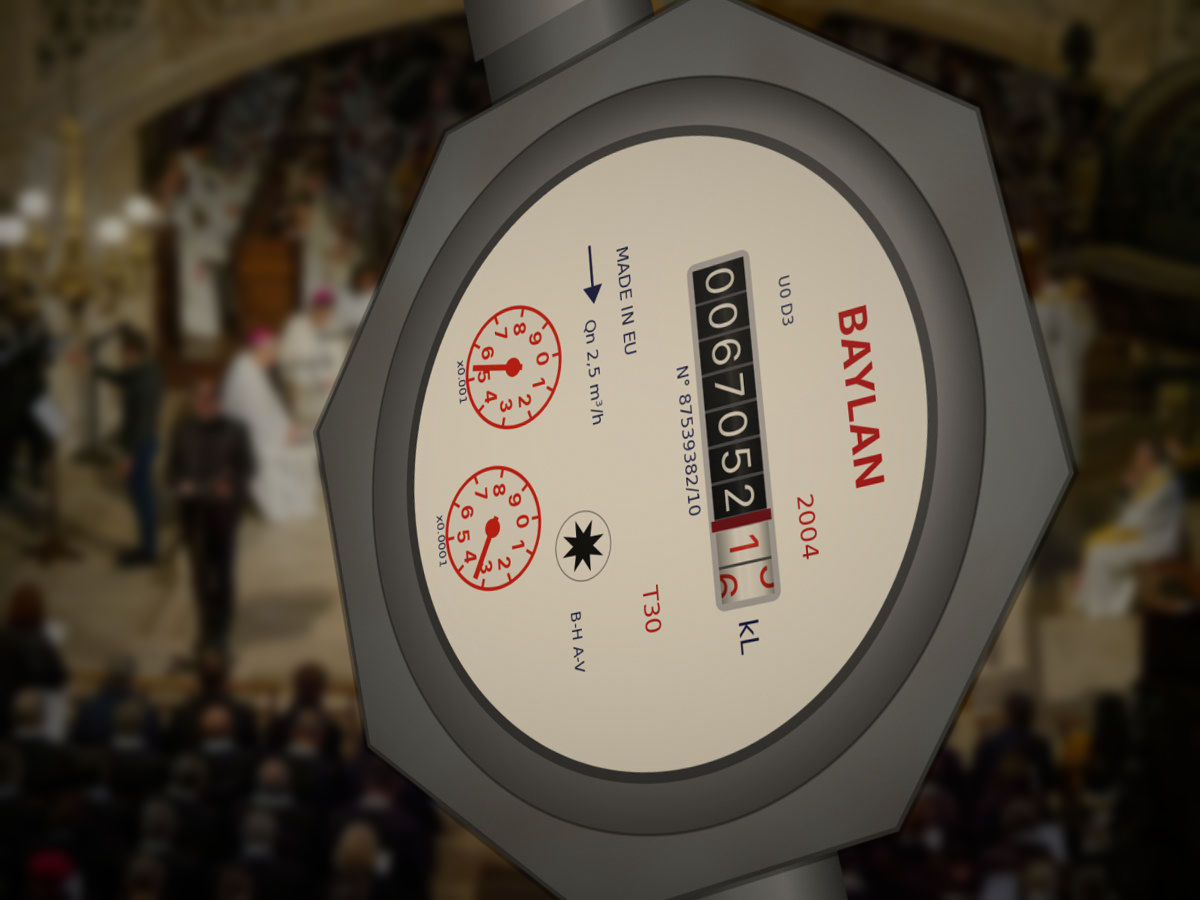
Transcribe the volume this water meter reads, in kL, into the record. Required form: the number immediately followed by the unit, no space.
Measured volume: 67052.1553kL
